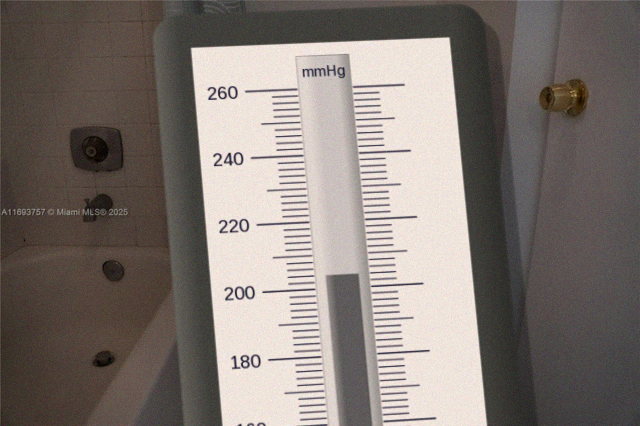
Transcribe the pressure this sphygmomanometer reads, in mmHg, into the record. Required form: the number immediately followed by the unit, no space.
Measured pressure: 204mmHg
